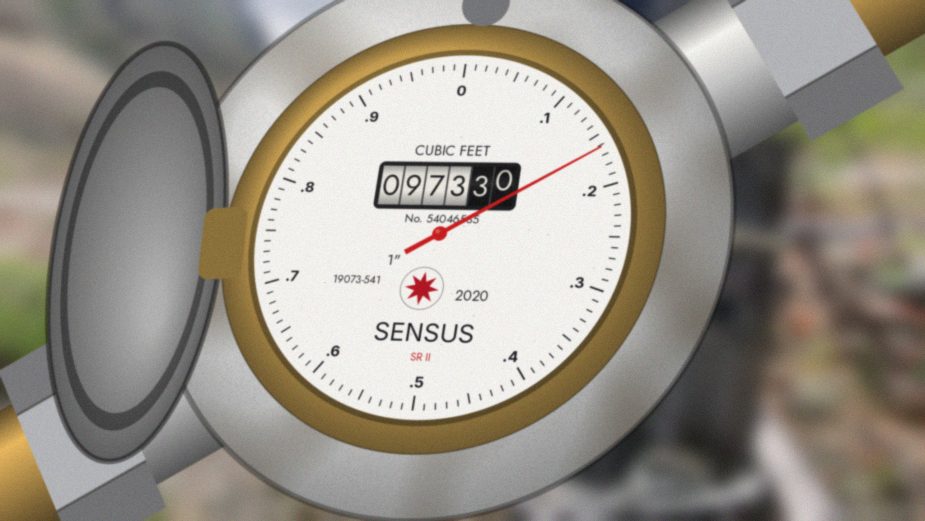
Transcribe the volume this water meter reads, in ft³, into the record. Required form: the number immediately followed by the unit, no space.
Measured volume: 97330.16ft³
